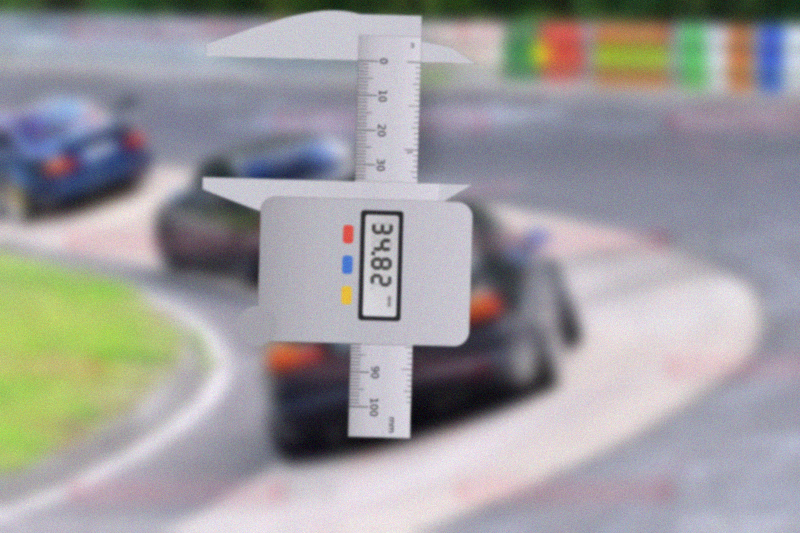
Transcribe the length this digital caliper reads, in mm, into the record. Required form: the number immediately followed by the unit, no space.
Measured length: 34.82mm
